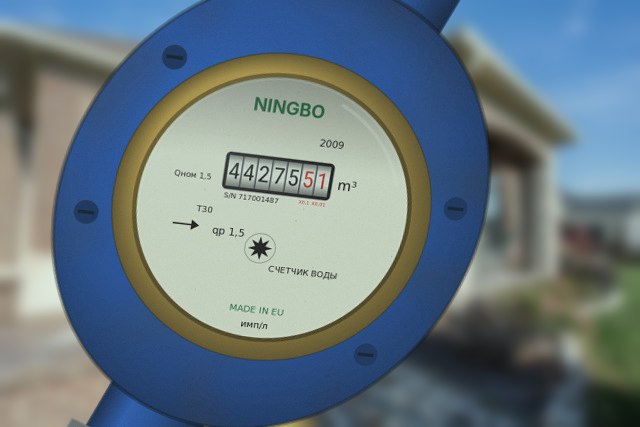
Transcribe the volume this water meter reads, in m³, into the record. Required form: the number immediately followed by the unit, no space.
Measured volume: 44275.51m³
